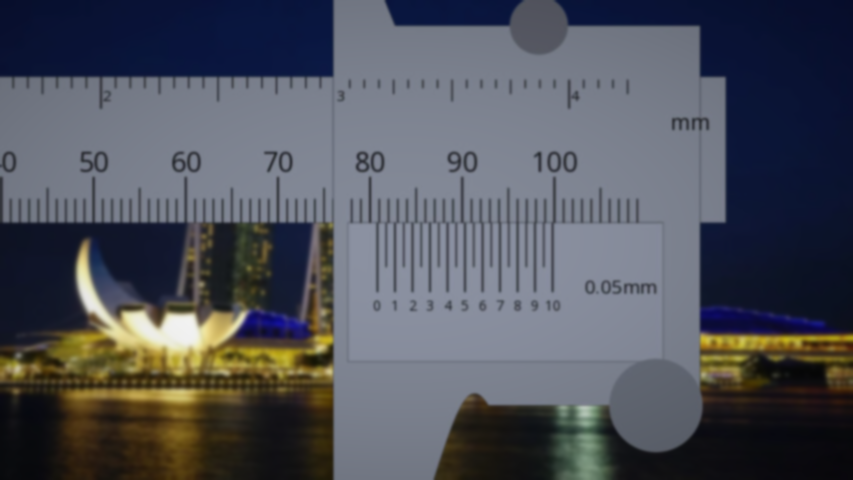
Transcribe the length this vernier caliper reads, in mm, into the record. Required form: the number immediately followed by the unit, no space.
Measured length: 80.8mm
